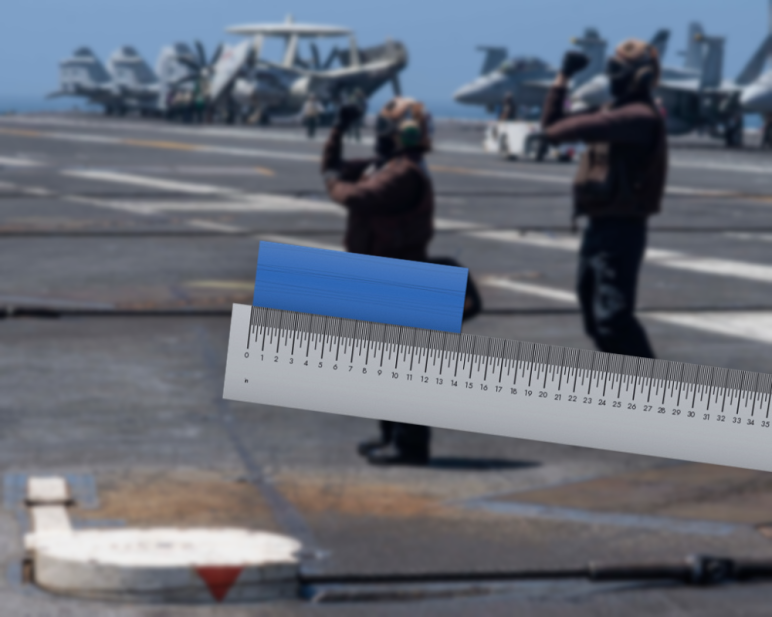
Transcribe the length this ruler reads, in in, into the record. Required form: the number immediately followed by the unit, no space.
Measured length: 14in
